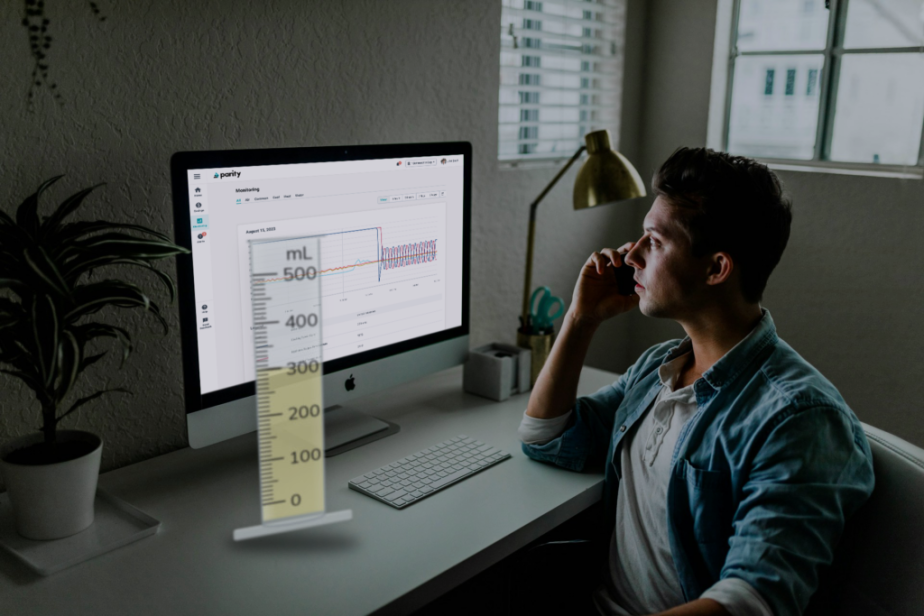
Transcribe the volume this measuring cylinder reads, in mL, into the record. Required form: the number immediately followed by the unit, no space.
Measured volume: 300mL
